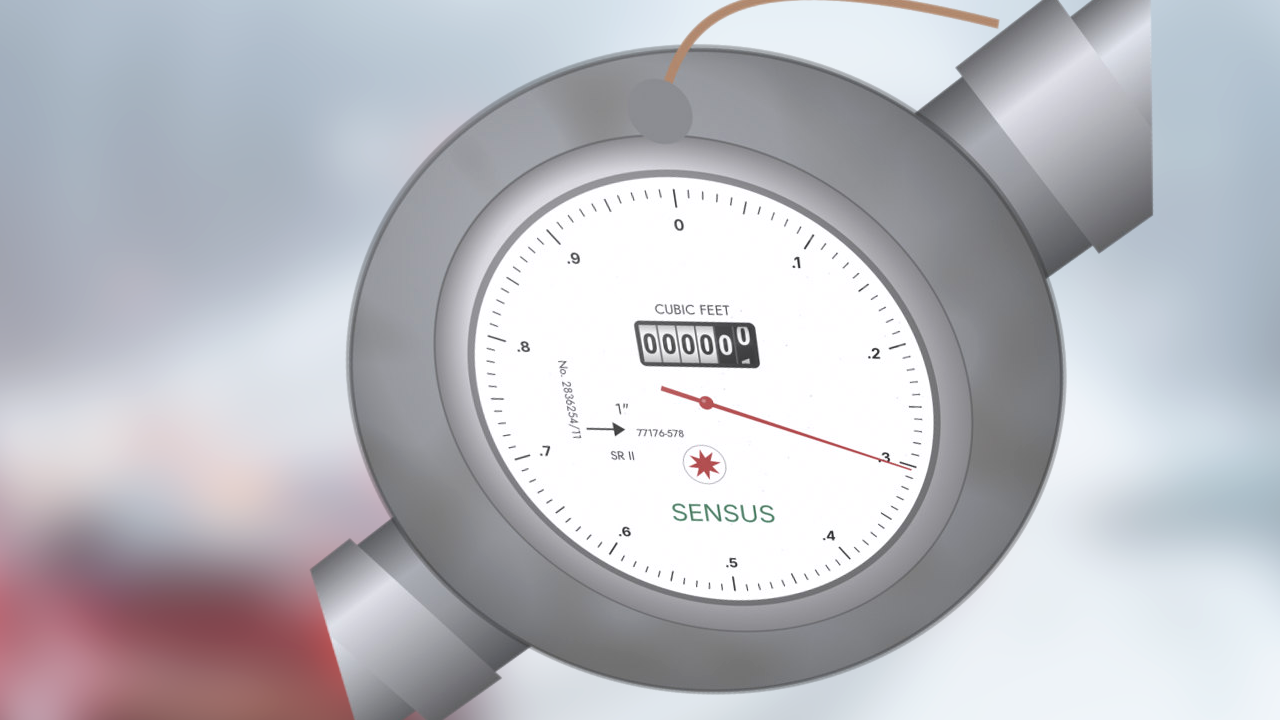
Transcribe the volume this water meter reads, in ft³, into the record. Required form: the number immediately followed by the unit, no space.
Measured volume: 0.30ft³
